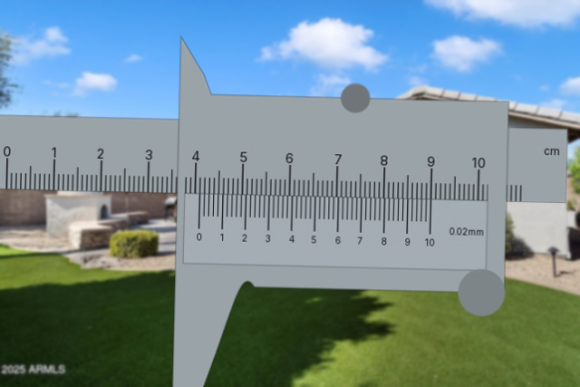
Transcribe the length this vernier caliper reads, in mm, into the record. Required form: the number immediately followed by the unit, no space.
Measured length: 41.0mm
